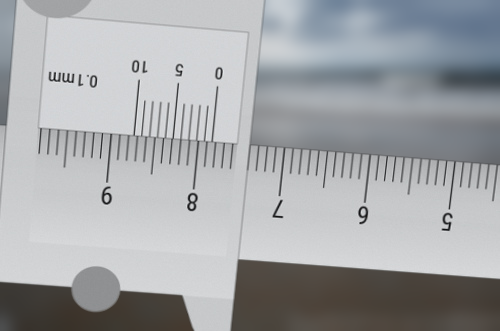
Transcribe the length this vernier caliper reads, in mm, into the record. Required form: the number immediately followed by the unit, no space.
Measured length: 78.4mm
